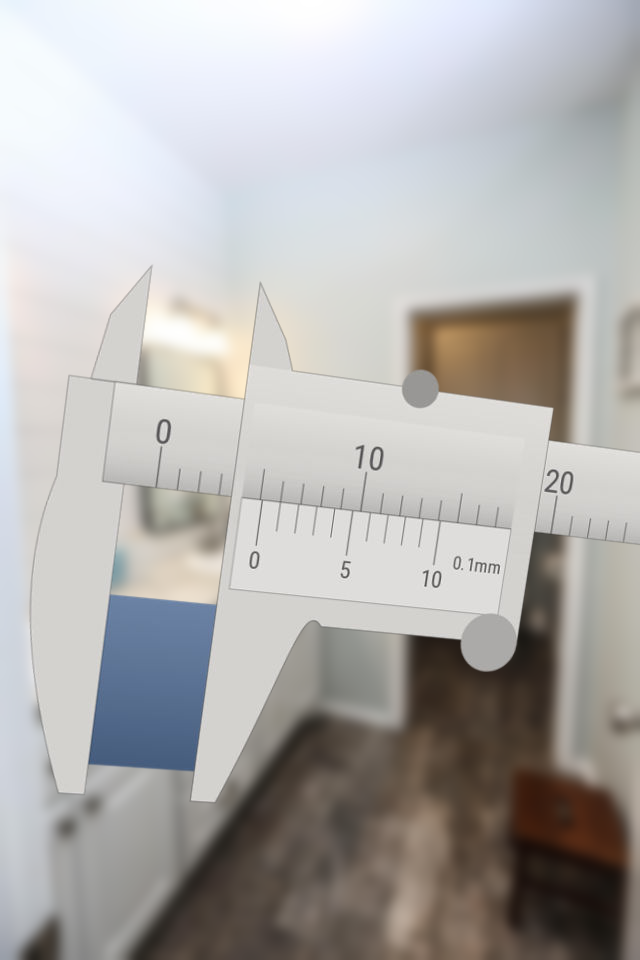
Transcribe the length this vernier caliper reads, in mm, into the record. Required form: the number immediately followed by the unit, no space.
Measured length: 5.1mm
